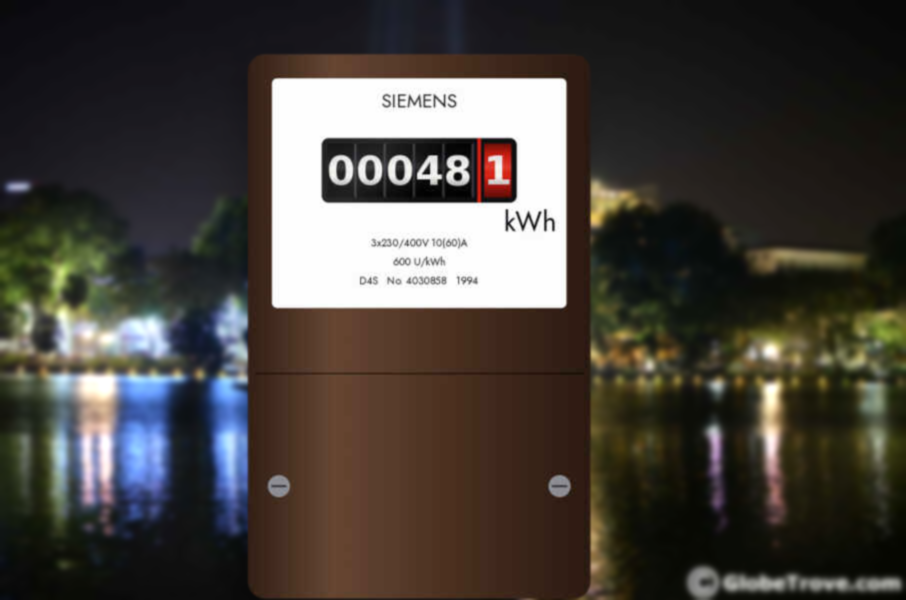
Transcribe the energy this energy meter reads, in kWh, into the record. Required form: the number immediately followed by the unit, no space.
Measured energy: 48.1kWh
